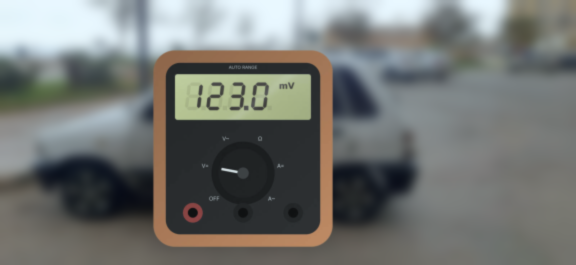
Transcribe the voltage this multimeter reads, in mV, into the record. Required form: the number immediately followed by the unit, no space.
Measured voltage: 123.0mV
